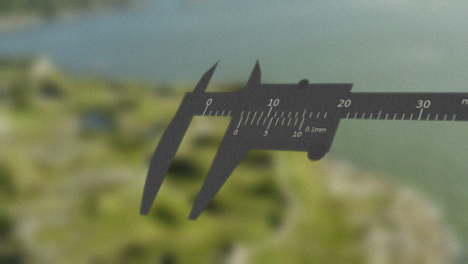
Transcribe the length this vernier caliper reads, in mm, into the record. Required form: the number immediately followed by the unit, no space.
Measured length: 6.2mm
